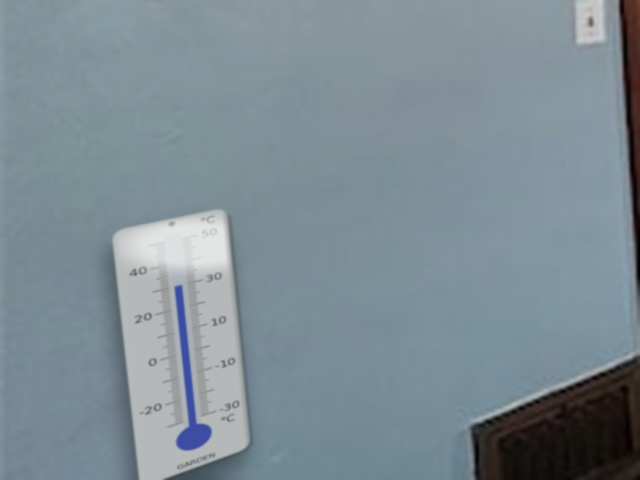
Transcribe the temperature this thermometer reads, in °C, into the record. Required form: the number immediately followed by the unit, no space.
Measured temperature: 30°C
